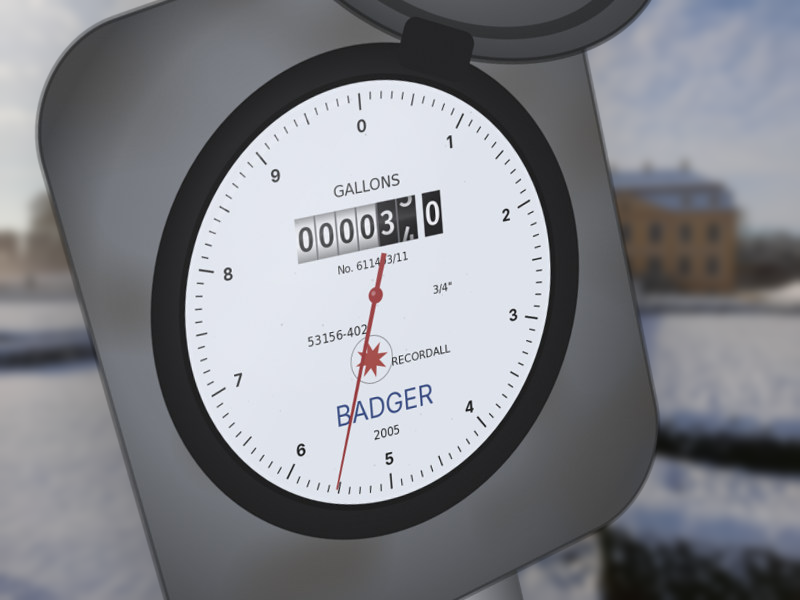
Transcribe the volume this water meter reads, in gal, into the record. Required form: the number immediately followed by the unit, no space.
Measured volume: 335.5gal
